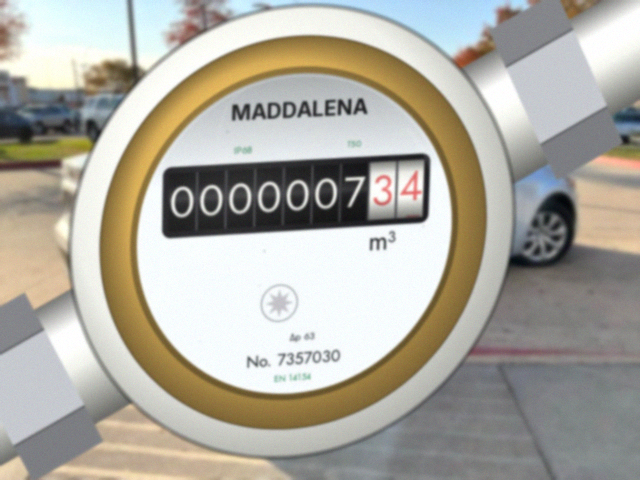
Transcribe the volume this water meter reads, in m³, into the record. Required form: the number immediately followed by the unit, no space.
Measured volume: 7.34m³
